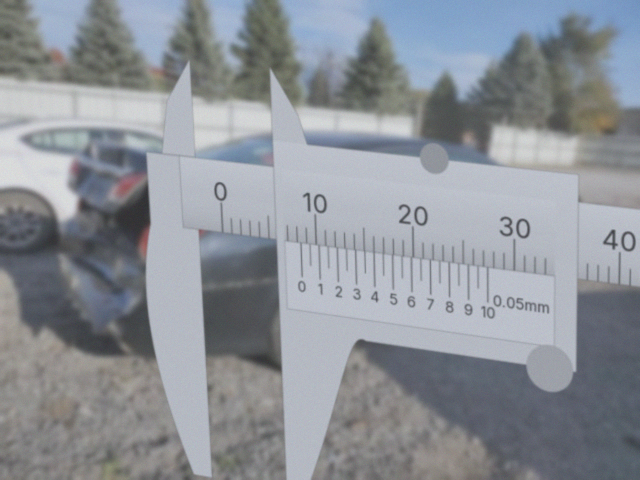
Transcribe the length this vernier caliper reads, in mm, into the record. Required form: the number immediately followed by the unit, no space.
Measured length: 8.4mm
